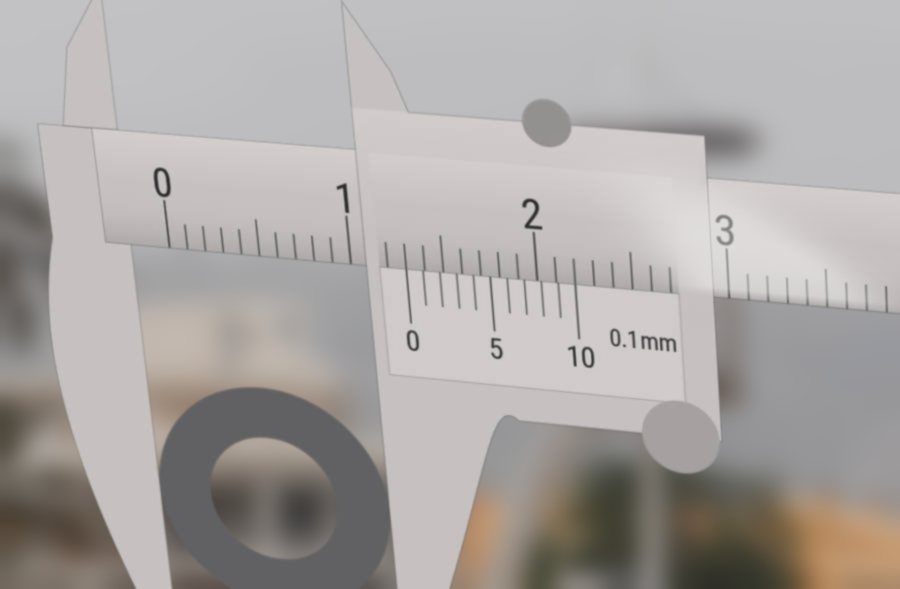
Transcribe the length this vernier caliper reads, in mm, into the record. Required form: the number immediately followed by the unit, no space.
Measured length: 13.0mm
